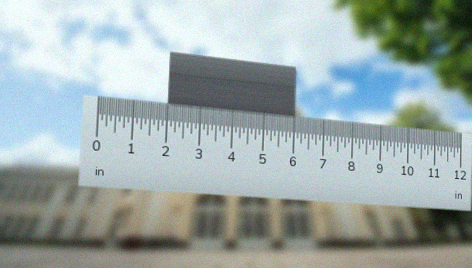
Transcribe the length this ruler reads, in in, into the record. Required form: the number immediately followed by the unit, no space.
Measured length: 4in
